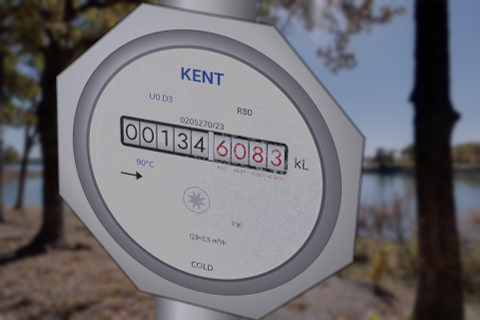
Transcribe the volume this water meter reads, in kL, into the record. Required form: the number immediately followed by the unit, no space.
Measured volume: 134.6083kL
